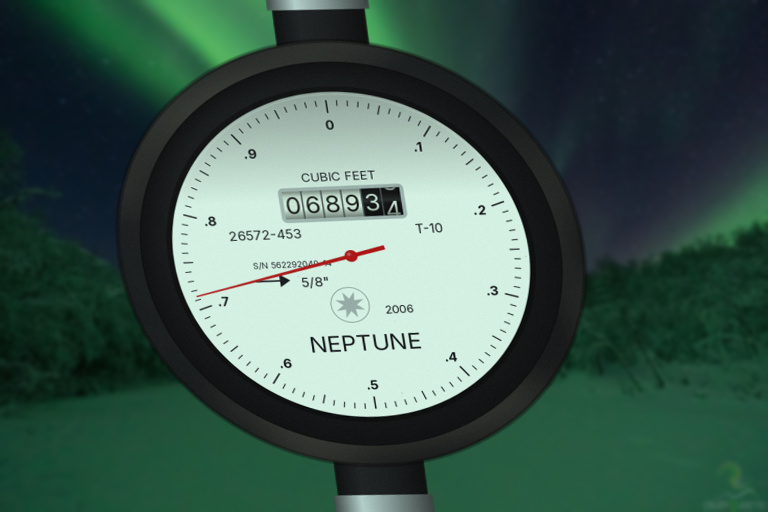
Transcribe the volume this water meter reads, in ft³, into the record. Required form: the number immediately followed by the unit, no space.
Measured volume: 68933.71ft³
